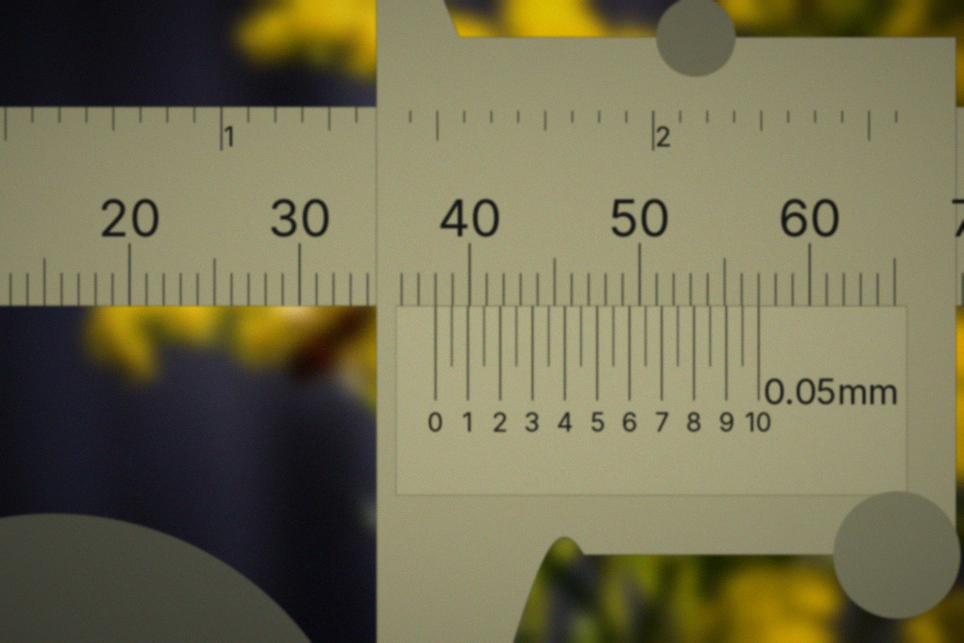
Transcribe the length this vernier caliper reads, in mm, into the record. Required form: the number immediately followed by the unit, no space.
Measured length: 38.0mm
